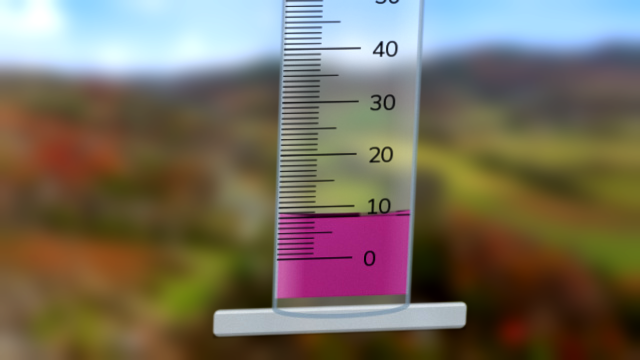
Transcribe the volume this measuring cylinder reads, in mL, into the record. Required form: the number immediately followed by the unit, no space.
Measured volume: 8mL
